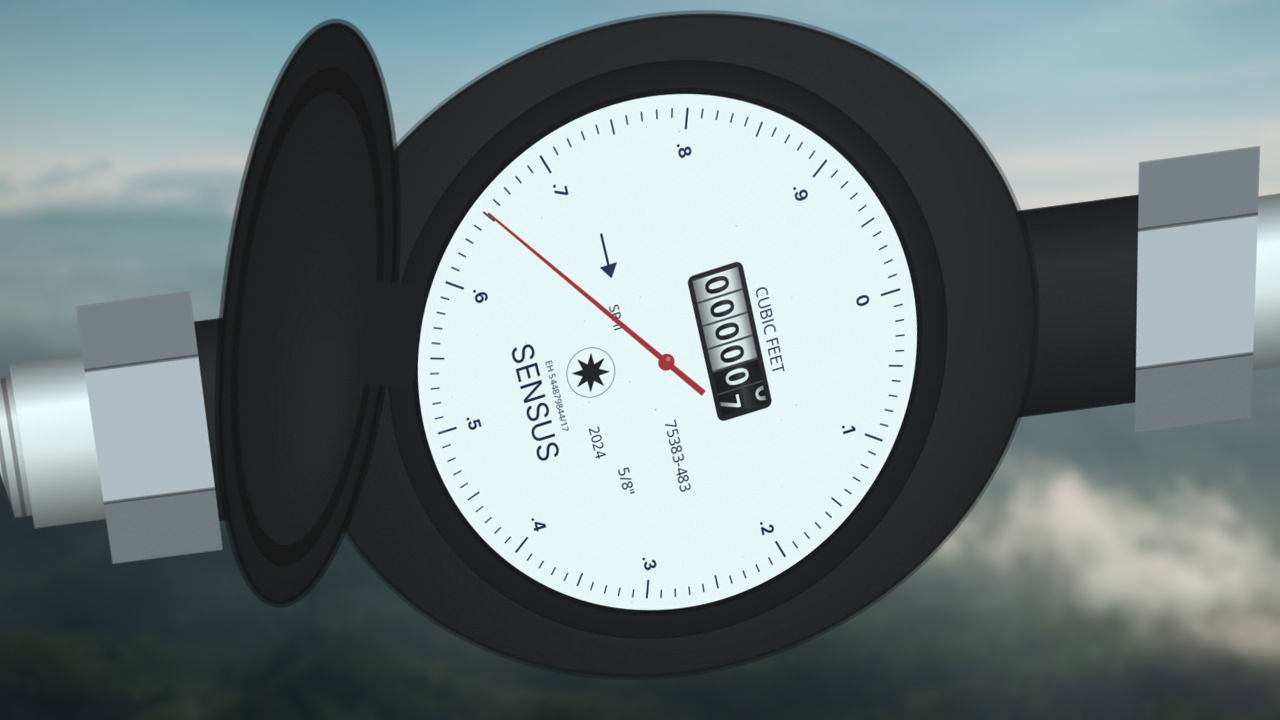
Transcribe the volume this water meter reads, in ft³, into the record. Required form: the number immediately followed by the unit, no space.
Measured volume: 6.65ft³
